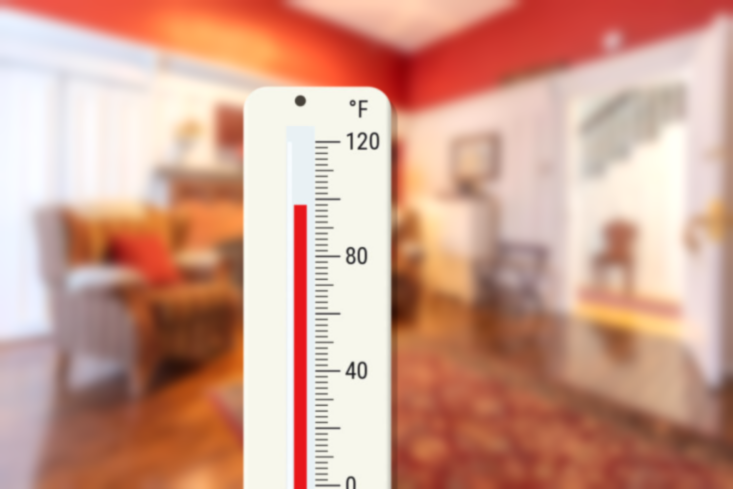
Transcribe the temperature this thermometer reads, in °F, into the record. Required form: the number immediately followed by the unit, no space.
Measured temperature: 98°F
